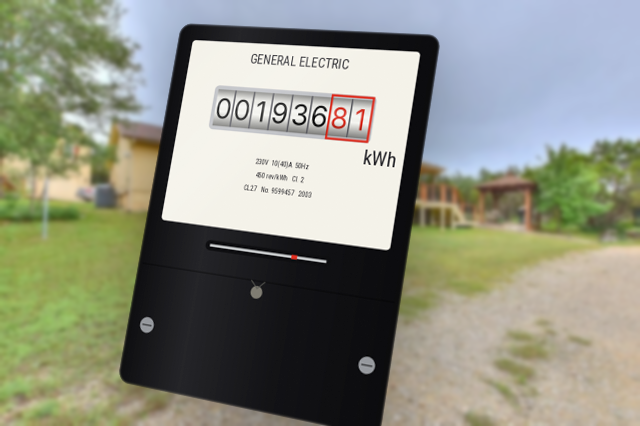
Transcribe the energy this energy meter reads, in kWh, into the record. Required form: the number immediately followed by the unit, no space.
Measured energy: 1936.81kWh
